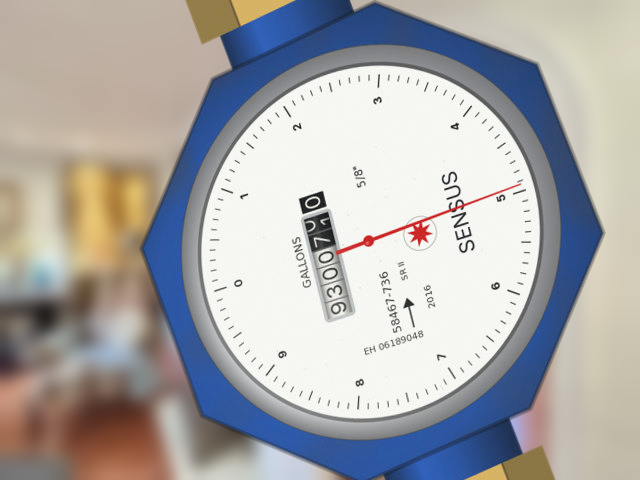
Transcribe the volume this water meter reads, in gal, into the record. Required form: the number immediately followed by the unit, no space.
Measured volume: 9300704.9gal
